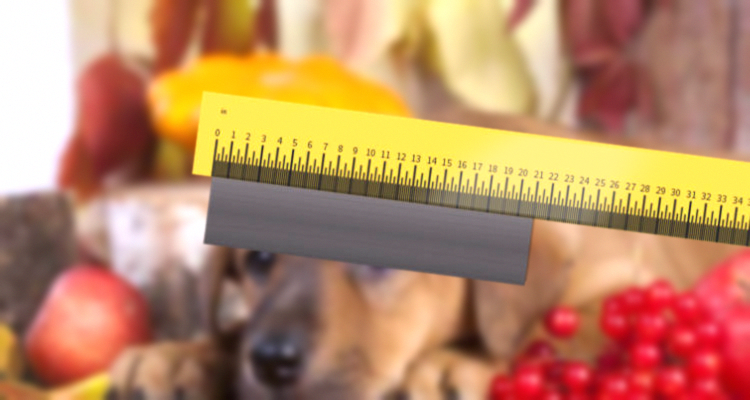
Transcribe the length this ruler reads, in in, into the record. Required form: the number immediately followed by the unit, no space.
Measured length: 21in
